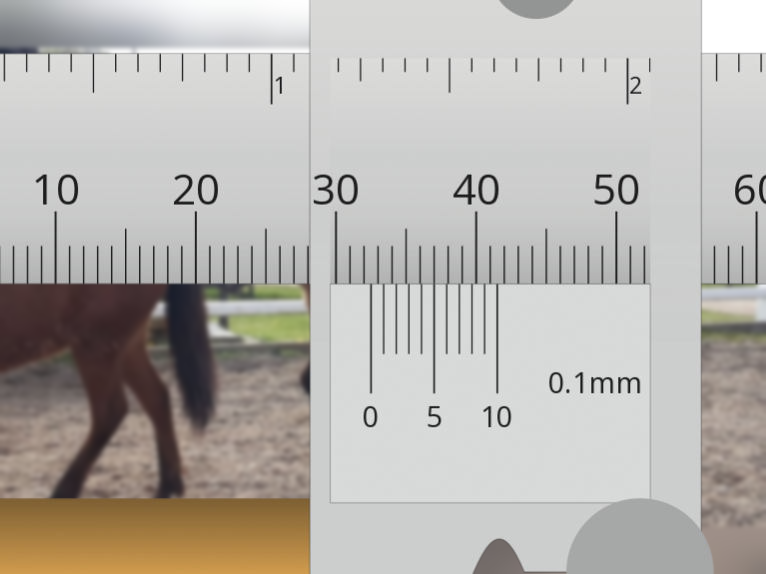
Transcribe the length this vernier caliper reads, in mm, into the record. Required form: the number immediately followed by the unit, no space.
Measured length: 32.5mm
